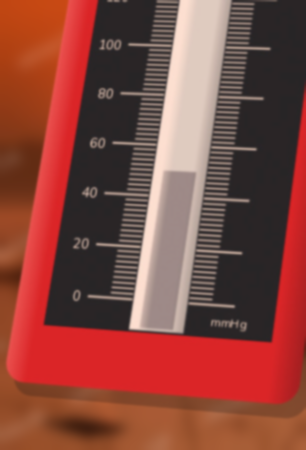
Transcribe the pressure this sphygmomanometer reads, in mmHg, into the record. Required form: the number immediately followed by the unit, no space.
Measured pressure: 50mmHg
